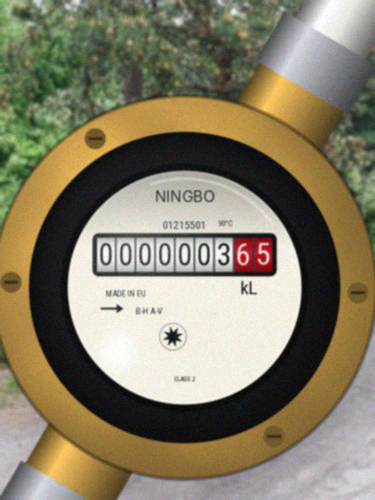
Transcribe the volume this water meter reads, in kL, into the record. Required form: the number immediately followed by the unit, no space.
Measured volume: 3.65kL
